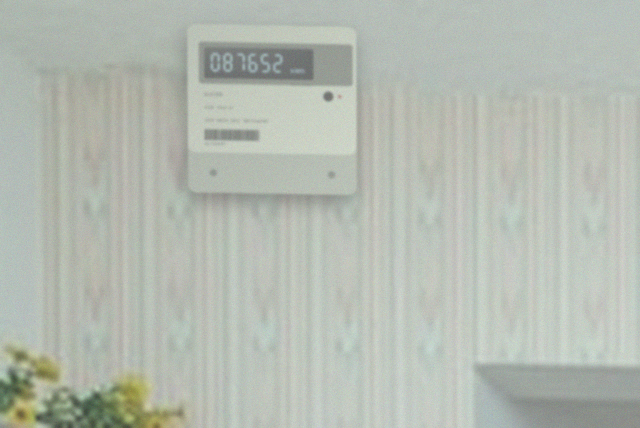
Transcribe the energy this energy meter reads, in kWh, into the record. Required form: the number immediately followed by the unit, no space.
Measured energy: 87652kWh
